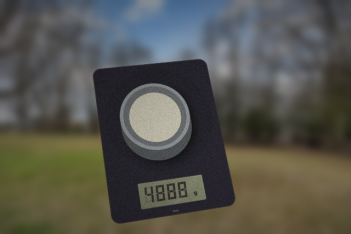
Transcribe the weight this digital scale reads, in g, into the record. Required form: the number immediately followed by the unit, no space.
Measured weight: 4888g
